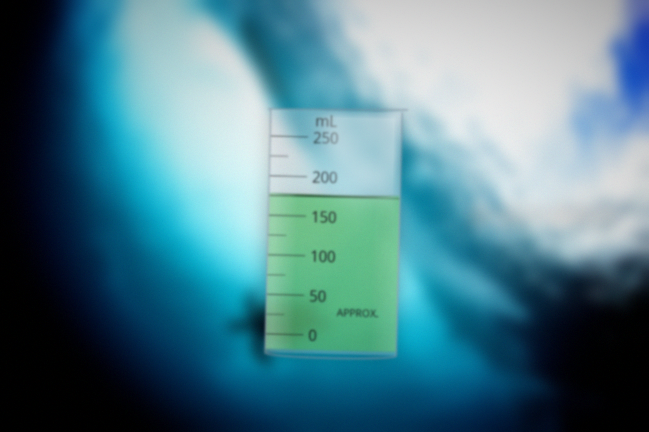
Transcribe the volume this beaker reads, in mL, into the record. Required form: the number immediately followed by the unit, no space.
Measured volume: 175mL
